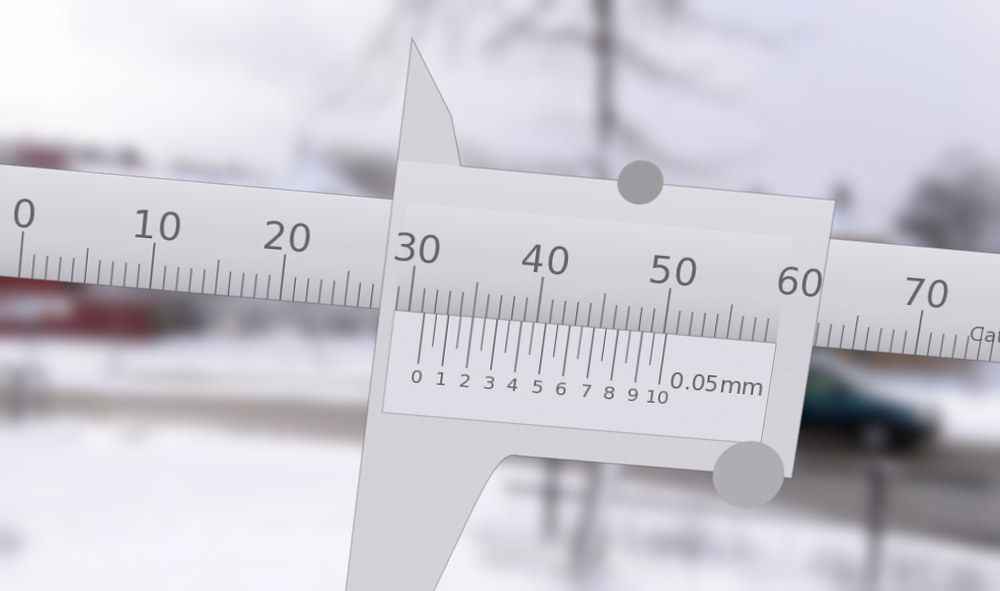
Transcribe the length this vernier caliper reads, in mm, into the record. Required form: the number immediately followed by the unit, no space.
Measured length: 31.2mm
